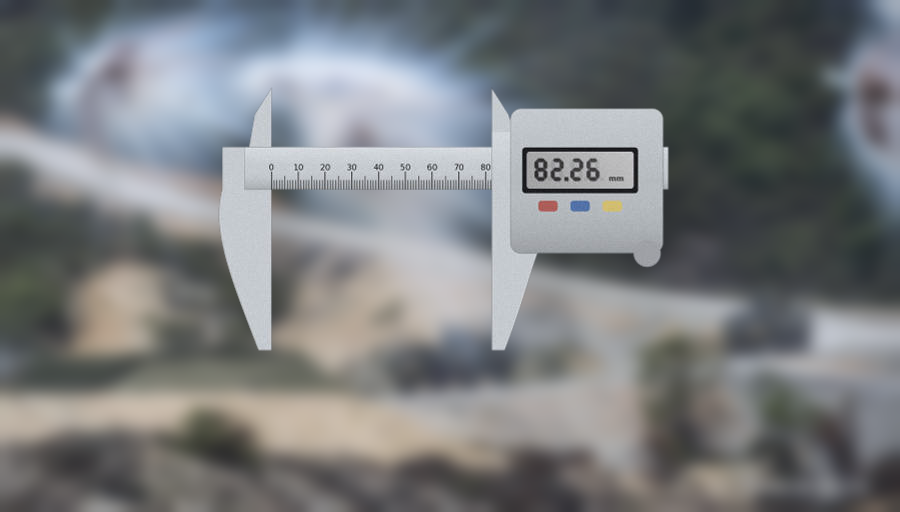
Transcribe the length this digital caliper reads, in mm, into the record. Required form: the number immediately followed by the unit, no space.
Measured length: 82.26mm
